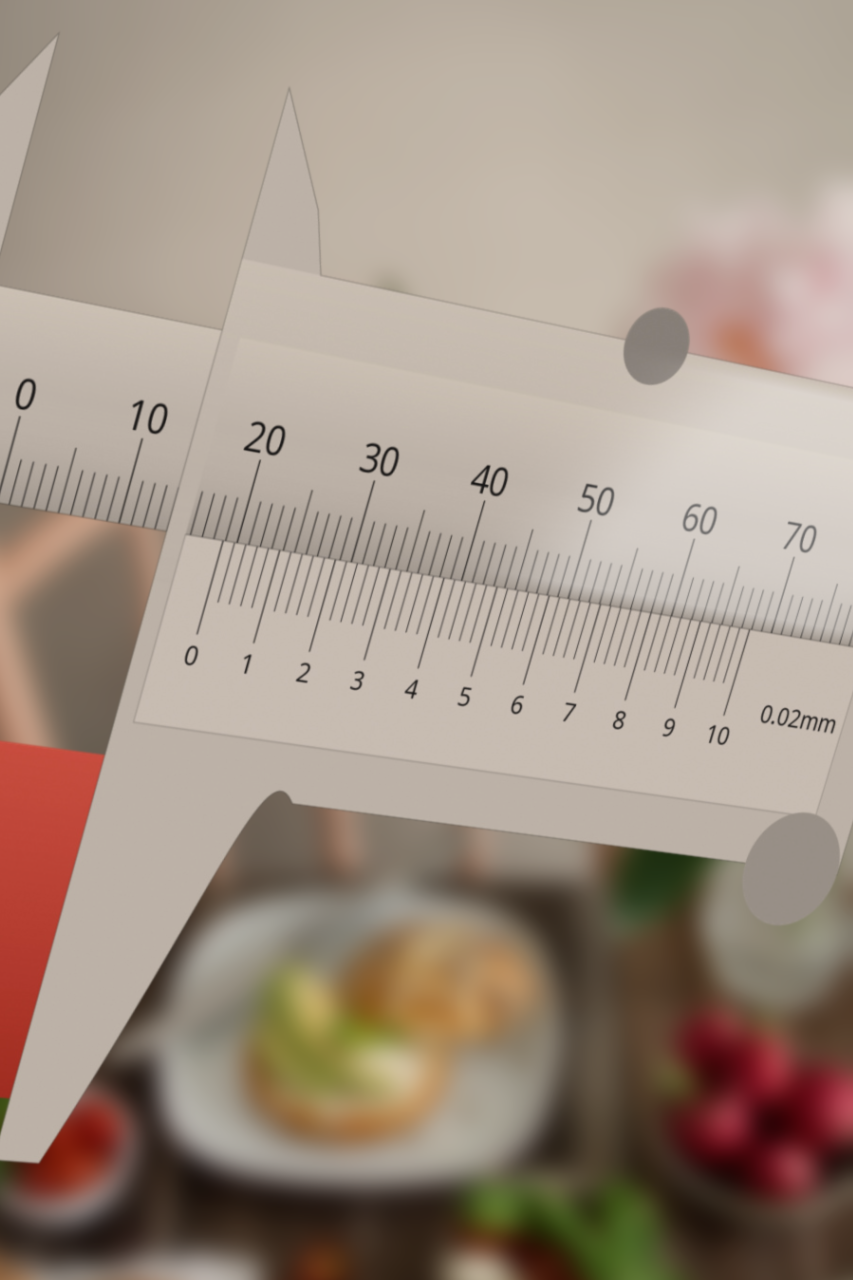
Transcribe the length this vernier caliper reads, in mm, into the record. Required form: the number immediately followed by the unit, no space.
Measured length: 18.8mm
